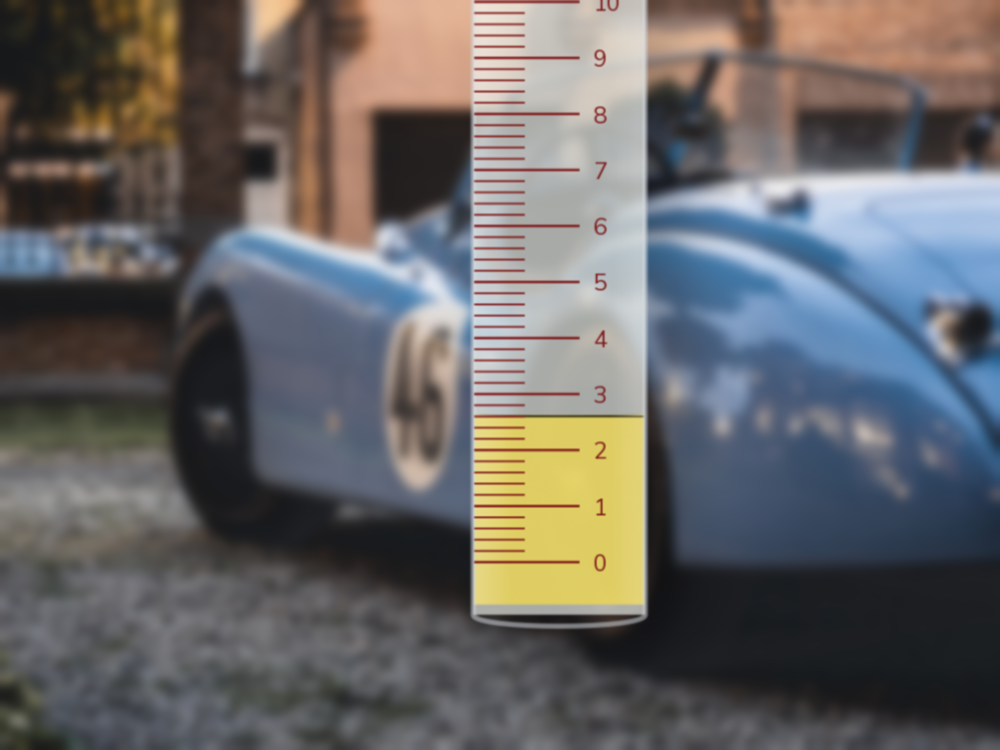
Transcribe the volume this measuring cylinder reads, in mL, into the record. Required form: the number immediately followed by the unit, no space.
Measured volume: 2.6mL
